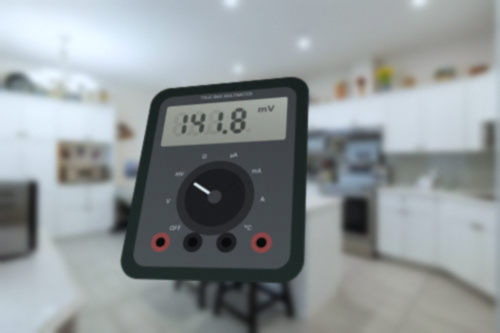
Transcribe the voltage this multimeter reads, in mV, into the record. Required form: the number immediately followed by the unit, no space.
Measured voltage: 141.8mV
